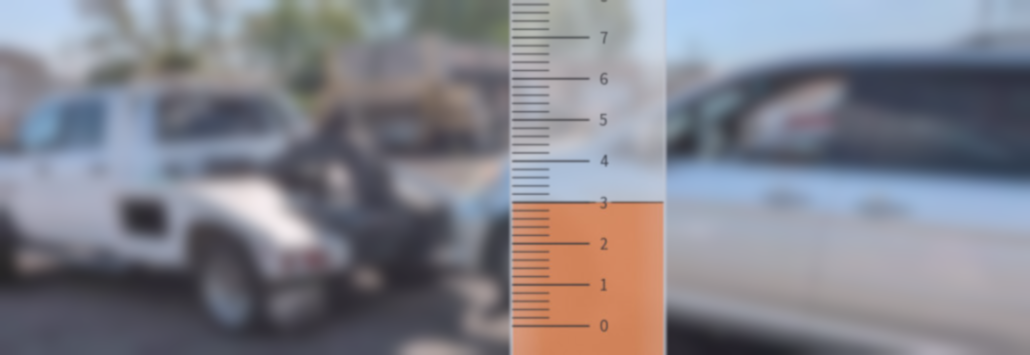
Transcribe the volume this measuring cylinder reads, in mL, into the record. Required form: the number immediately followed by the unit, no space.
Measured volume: 3mL
